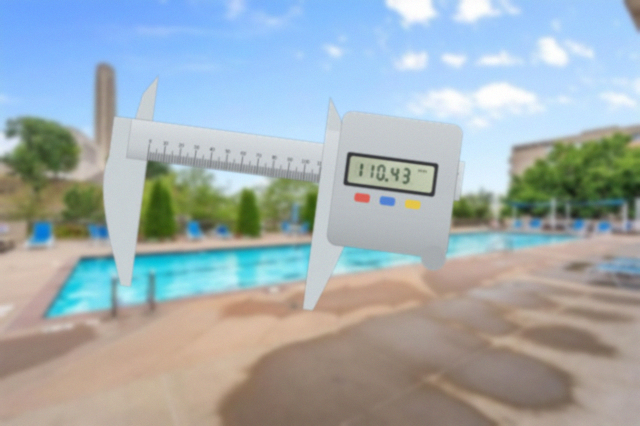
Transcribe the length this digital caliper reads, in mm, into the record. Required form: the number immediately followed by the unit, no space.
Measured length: 110.43mm
